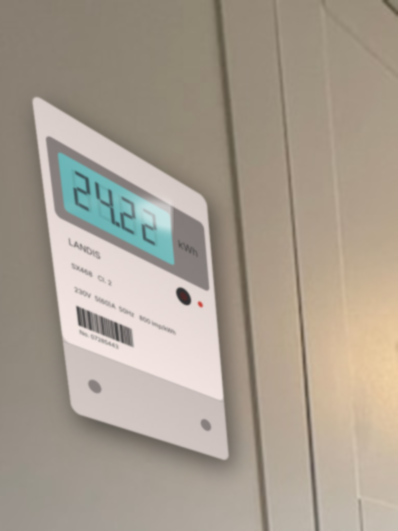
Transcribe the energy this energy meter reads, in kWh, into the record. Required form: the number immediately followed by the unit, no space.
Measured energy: 24.22kWh
